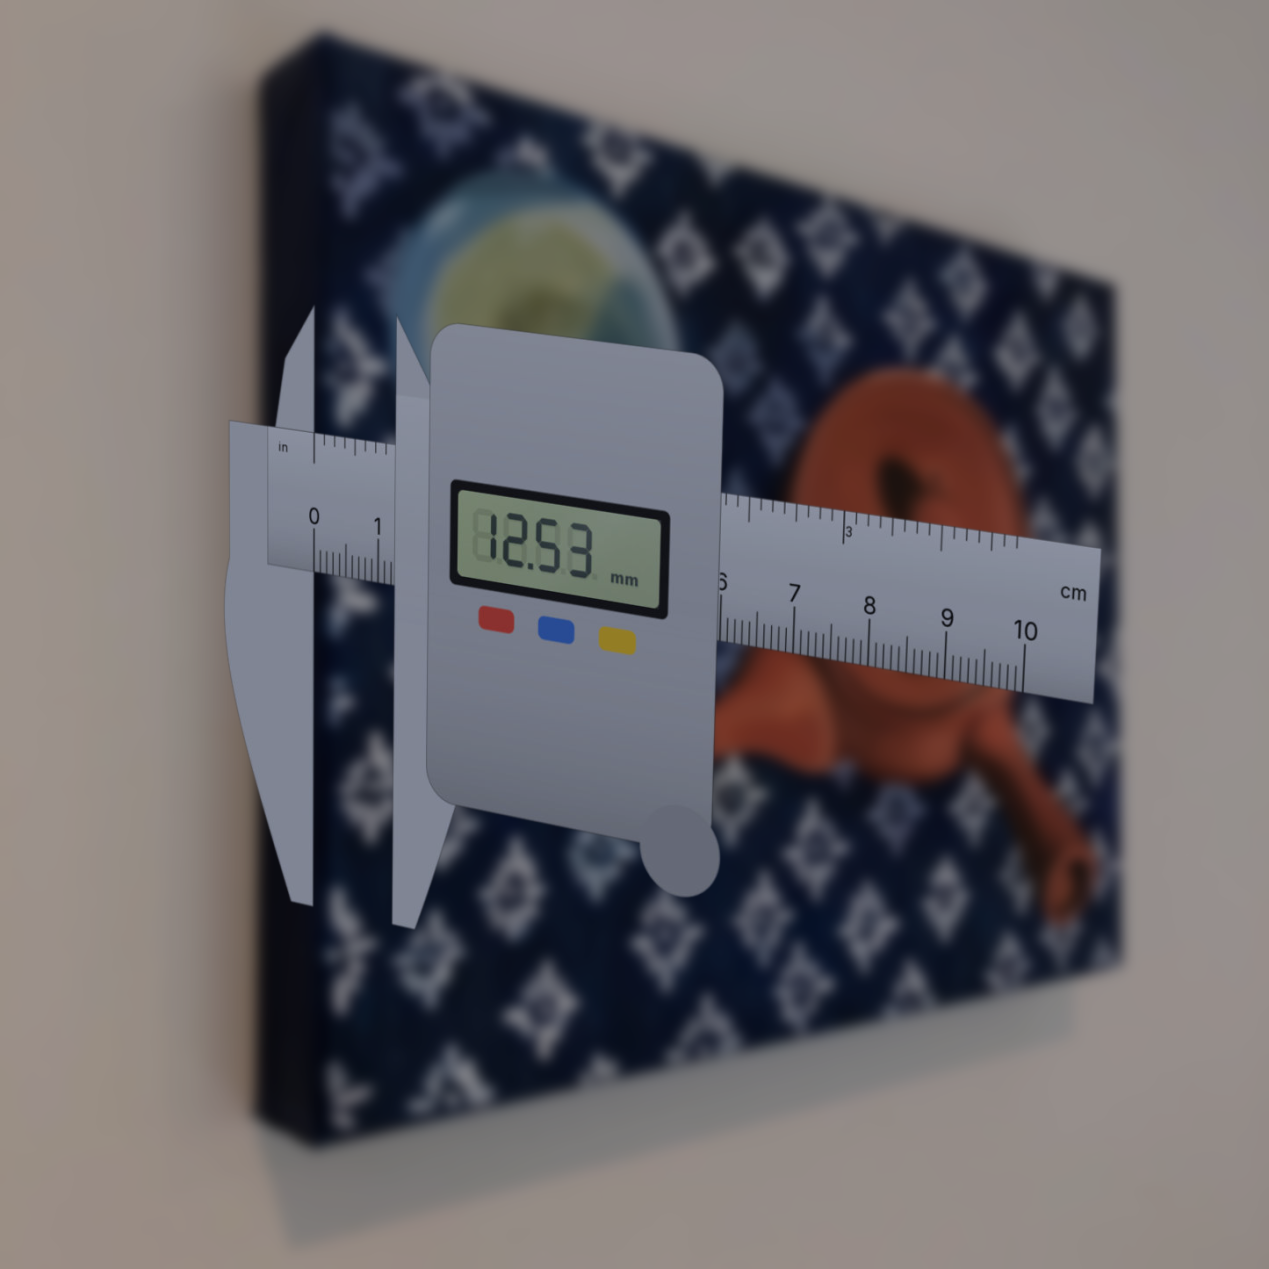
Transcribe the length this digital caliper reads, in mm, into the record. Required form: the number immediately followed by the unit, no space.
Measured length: 12.53mm
